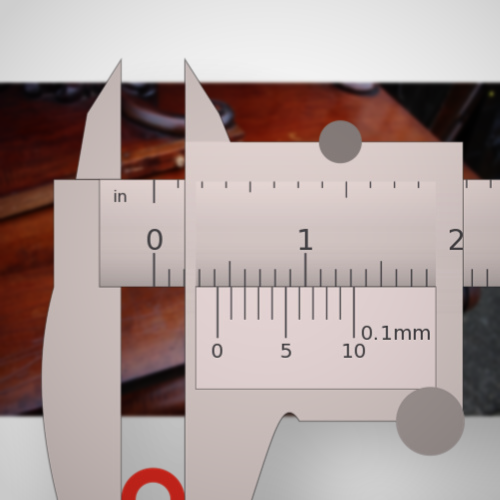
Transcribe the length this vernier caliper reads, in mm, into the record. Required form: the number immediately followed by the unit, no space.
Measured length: 4.2mm
